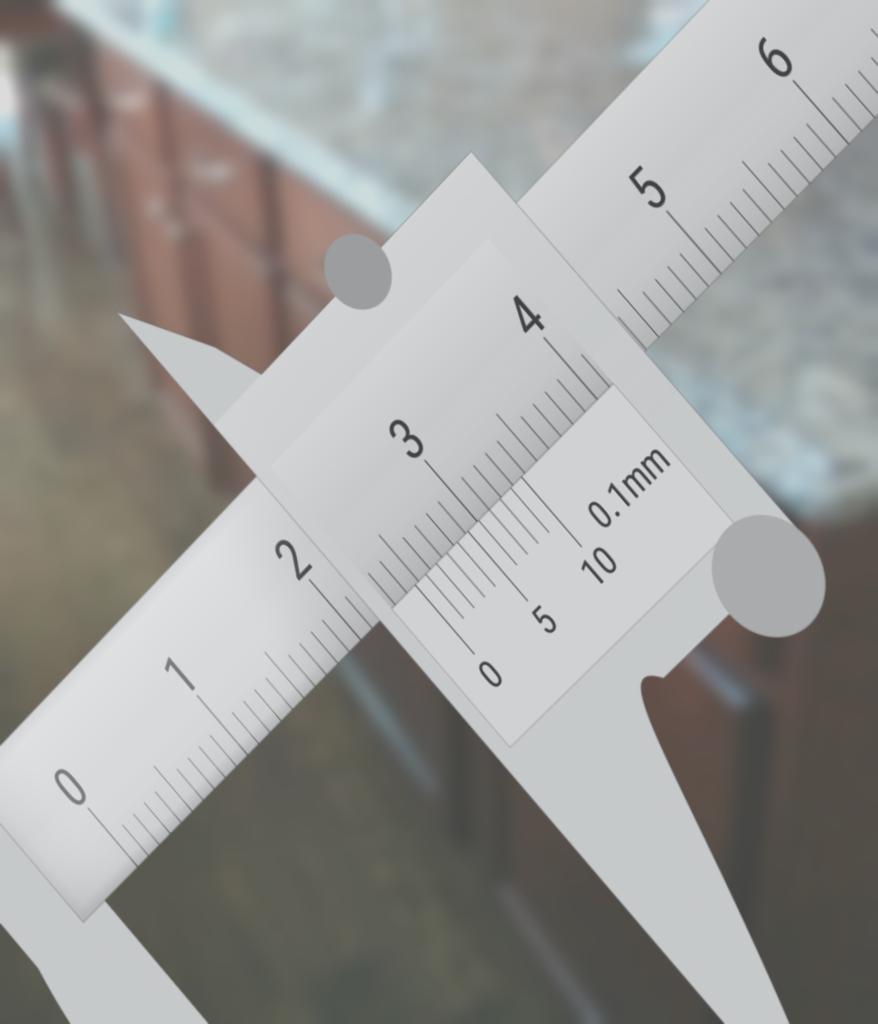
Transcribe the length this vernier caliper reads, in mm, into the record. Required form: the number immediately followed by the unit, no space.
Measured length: 24.7mm
